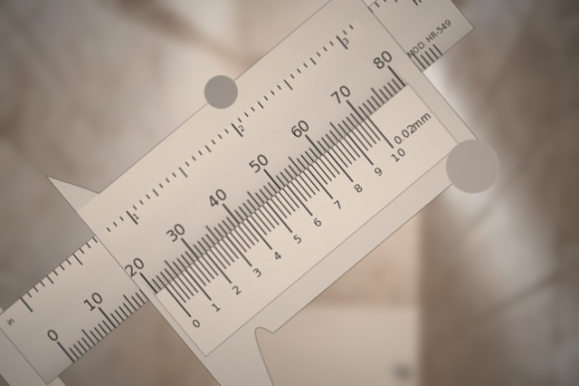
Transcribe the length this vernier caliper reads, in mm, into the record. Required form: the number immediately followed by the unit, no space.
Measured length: 22.0mm
